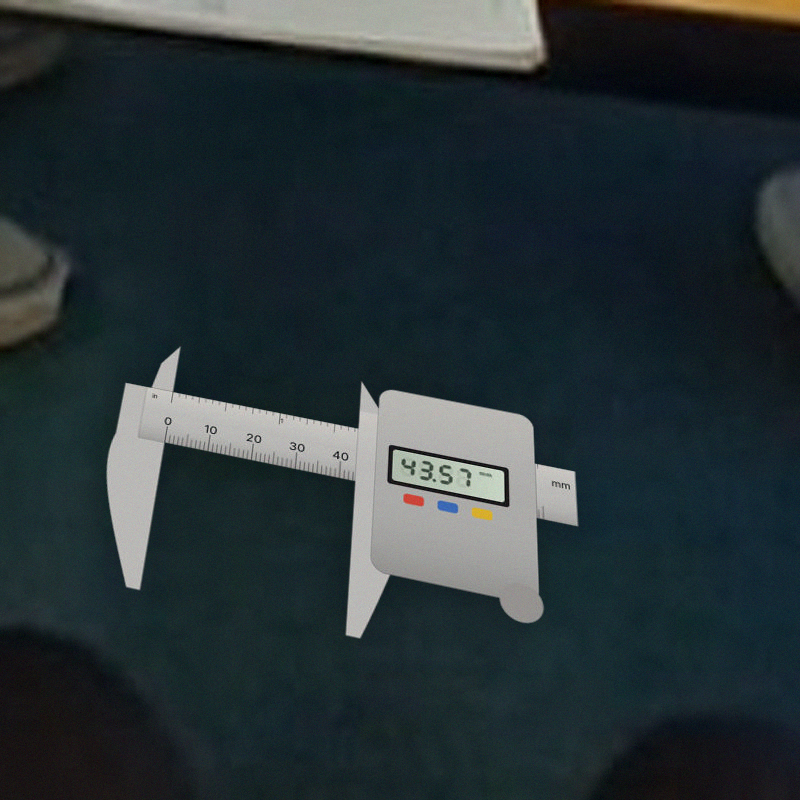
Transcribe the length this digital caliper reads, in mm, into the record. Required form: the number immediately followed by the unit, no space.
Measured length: 43.57mm
